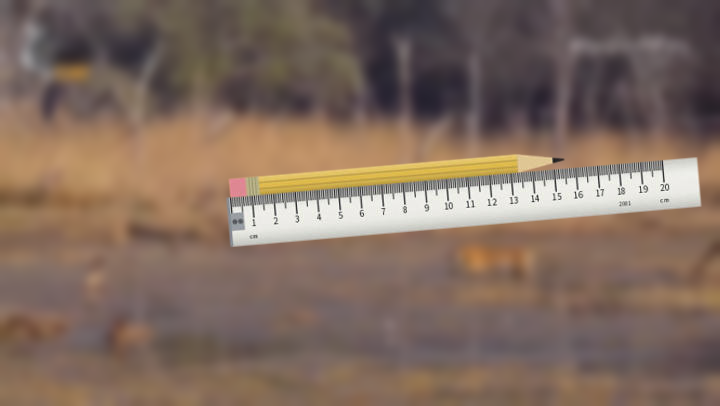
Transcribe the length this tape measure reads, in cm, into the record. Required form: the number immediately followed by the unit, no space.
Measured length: 15.5cm
